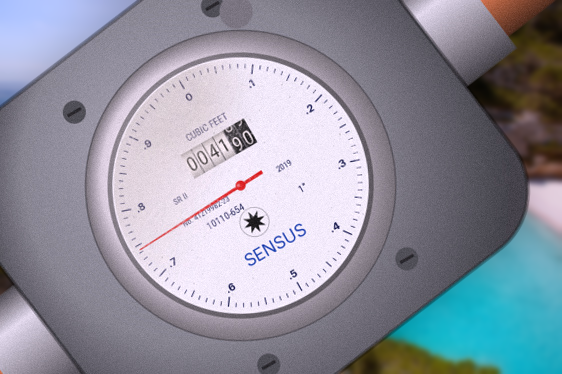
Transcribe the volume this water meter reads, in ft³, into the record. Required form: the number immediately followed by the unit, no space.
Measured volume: 4189.74ft³
